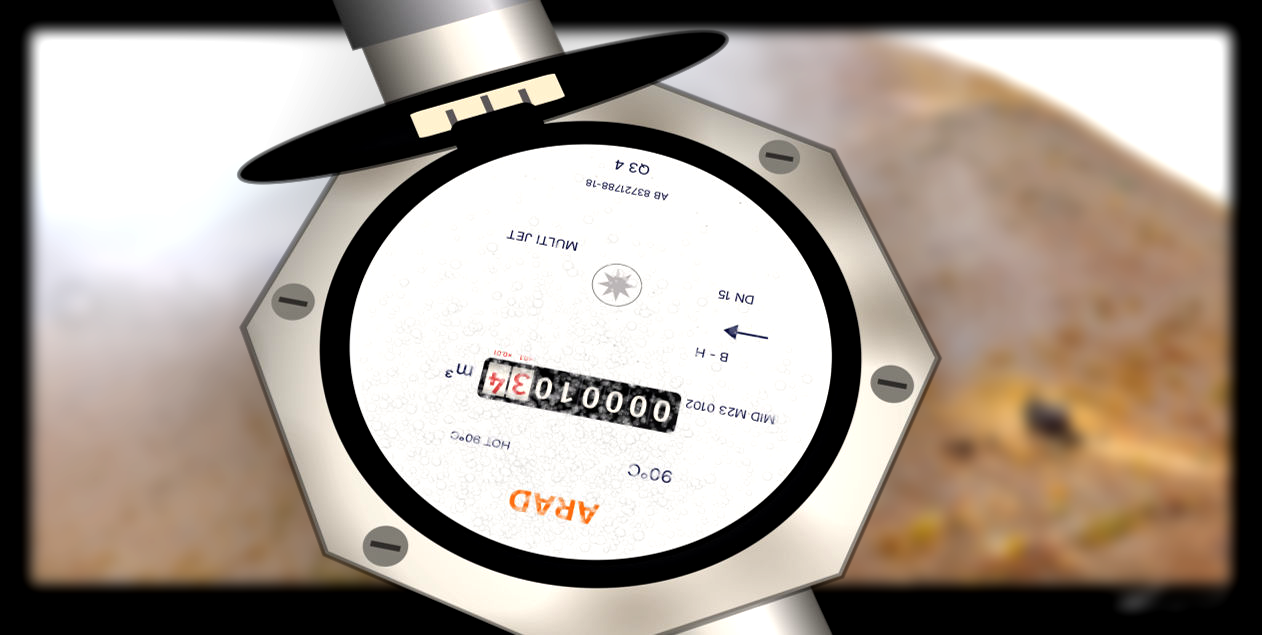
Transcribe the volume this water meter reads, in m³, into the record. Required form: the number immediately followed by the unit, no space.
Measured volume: 10.34m³
